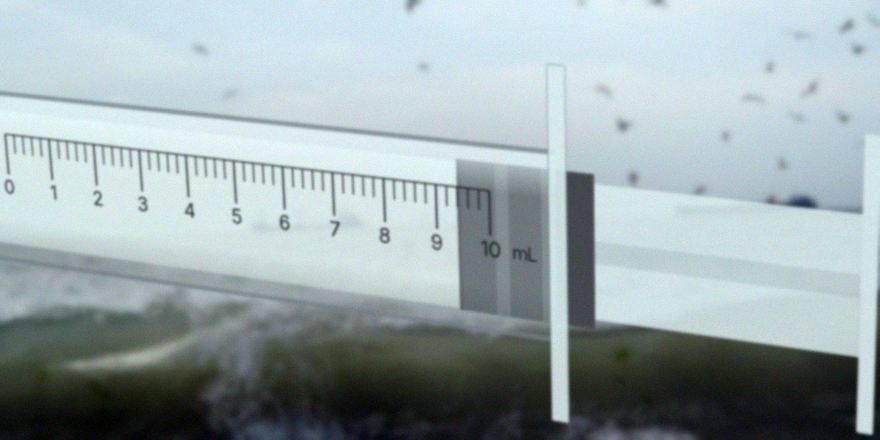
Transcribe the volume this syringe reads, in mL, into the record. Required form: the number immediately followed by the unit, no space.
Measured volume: 9.4mL
